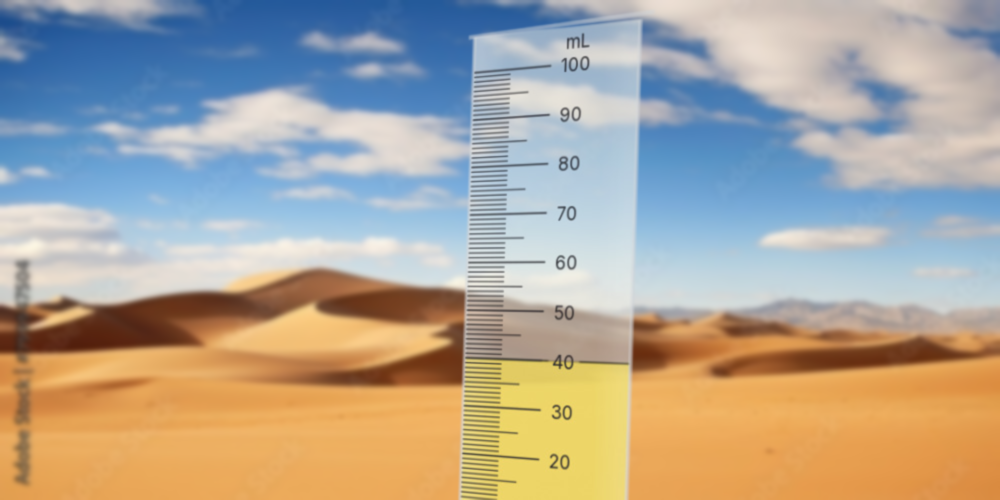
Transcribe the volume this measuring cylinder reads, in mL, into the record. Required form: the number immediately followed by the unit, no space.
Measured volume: 40mL
